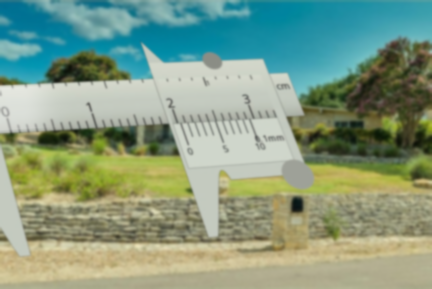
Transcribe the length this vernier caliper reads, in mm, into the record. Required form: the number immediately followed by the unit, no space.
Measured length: 20.4mm
